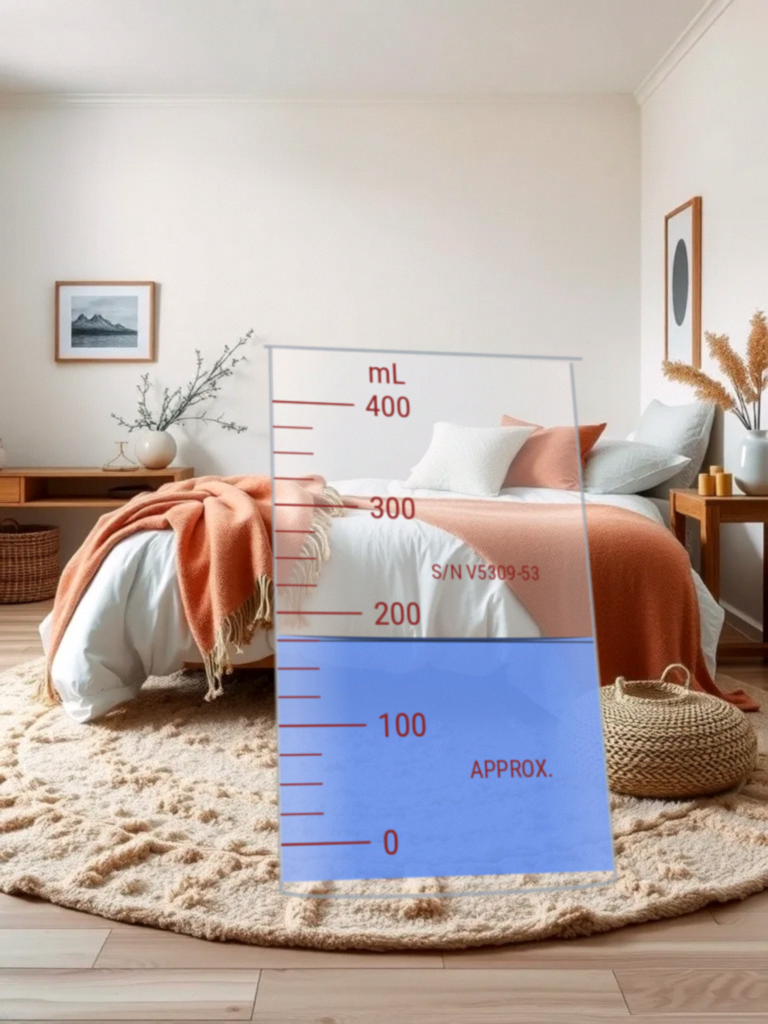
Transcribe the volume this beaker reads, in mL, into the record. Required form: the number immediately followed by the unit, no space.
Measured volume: 175mL
